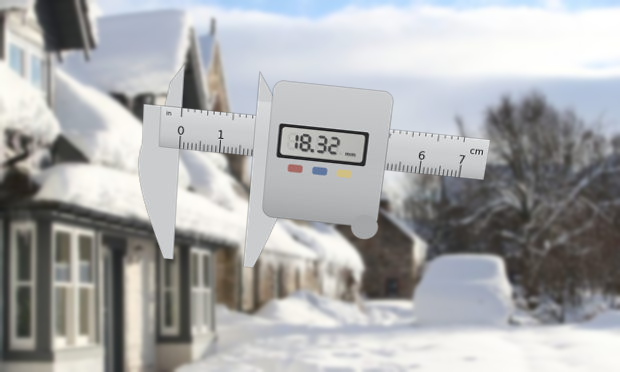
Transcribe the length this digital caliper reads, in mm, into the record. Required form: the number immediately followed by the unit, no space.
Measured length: 18.32mm
